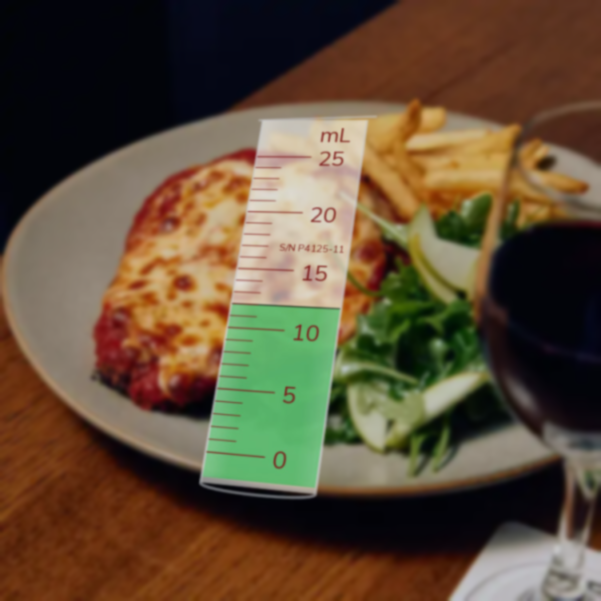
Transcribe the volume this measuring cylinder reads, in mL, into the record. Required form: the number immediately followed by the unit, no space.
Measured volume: 12mL
